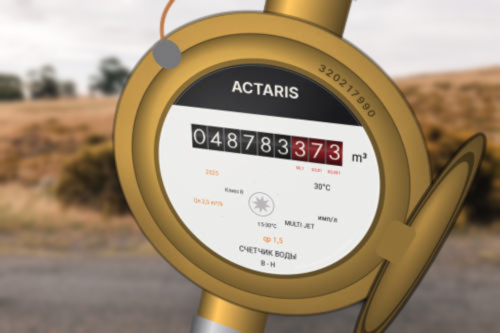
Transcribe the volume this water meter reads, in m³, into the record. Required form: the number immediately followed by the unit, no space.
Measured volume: 48783.373m³
